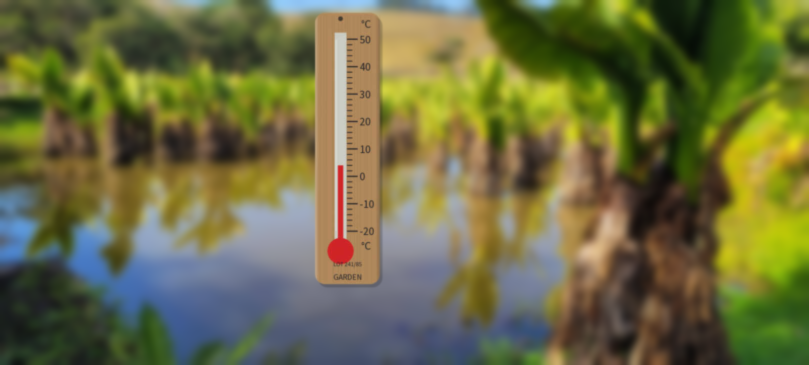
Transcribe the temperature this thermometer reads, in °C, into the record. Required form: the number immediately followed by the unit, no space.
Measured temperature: 4°C
